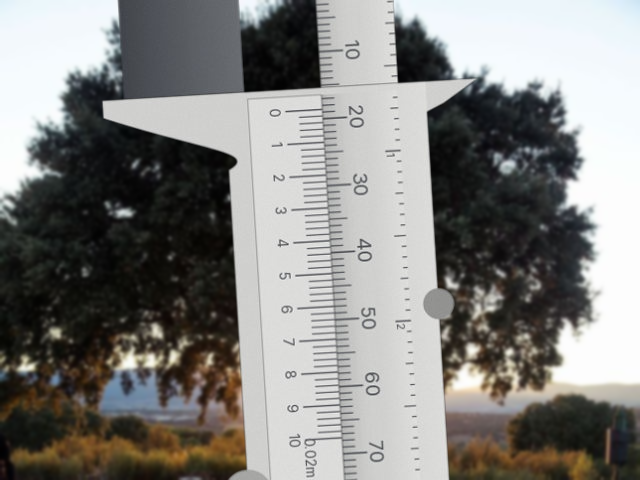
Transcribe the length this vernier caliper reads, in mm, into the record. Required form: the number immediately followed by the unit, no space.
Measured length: 18.6mm
